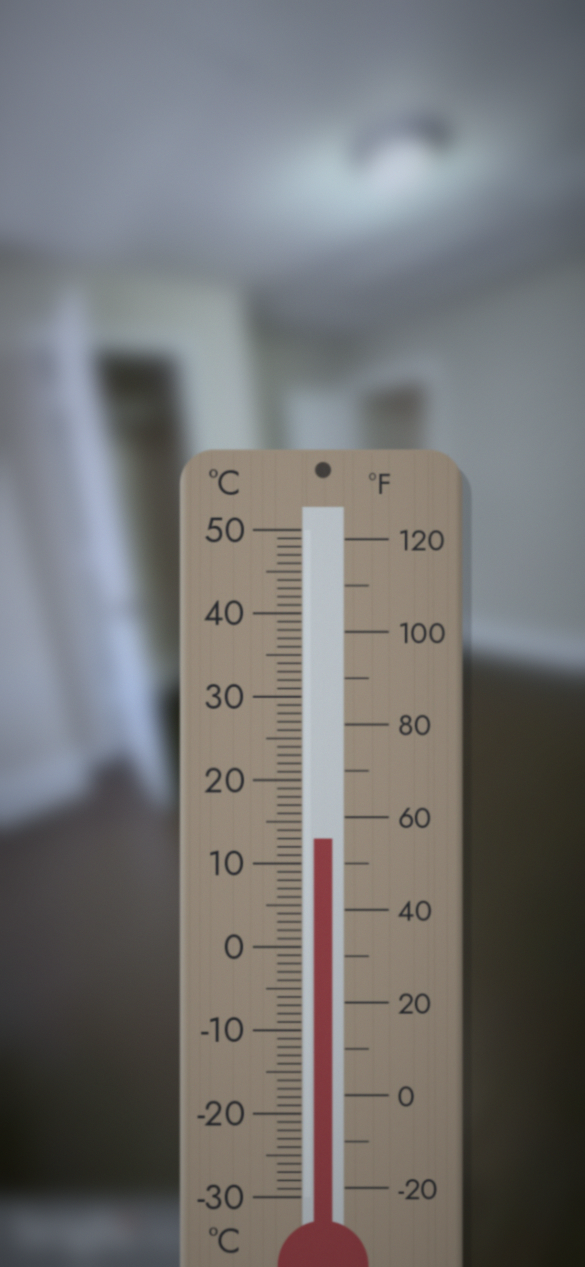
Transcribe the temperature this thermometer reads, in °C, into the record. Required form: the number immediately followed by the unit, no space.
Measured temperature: 13°C
